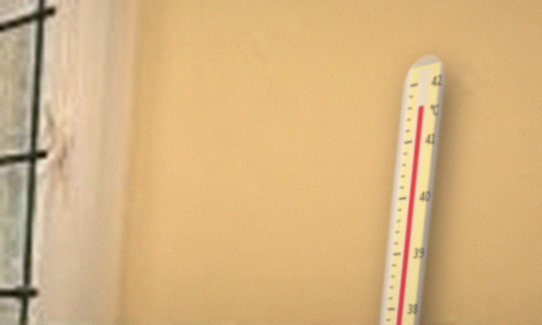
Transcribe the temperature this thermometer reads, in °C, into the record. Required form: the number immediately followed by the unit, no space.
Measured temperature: 41.6°C
